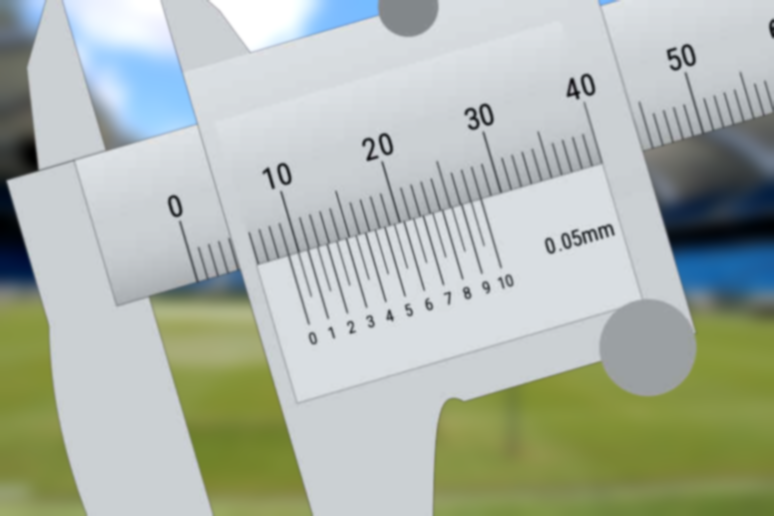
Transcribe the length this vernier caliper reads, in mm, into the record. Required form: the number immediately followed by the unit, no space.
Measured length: 9.0mm
